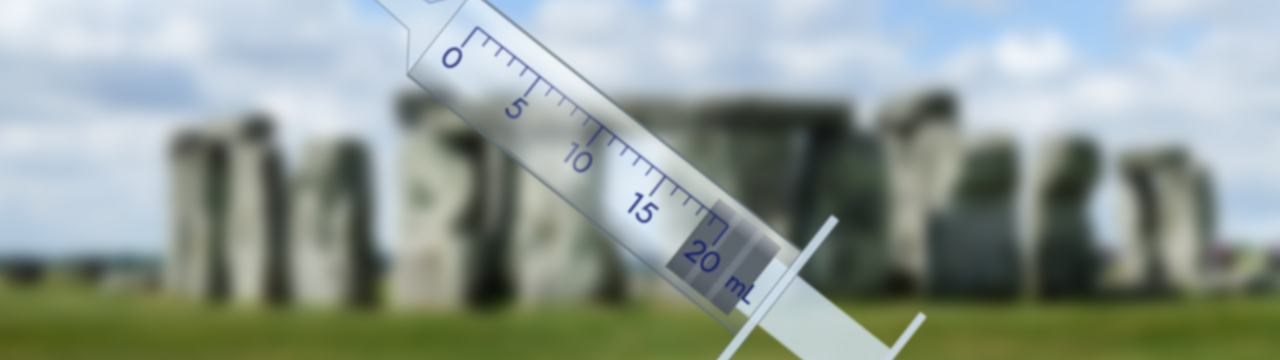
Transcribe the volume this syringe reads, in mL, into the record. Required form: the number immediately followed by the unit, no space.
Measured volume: 18.5mL
